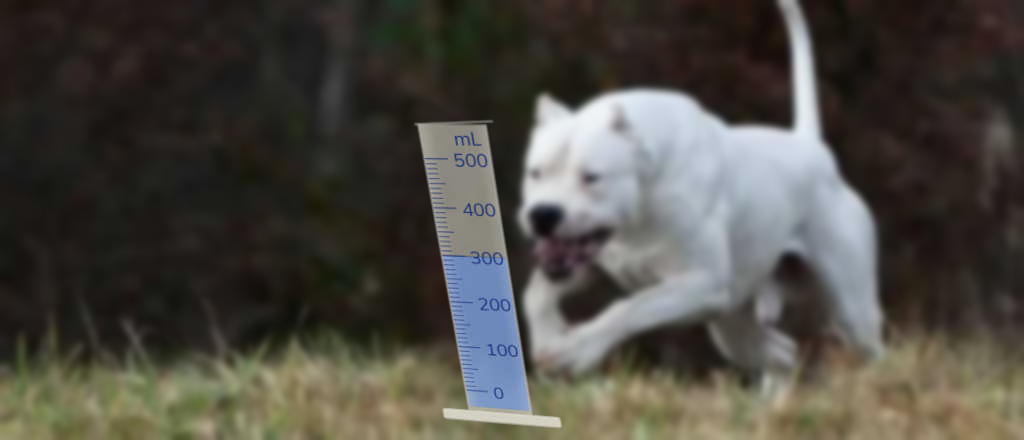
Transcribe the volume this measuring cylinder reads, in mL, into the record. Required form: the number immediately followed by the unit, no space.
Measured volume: 300mL
